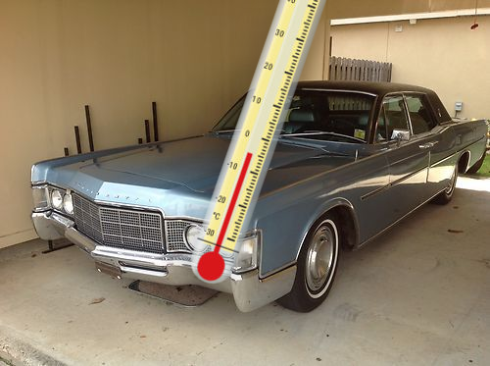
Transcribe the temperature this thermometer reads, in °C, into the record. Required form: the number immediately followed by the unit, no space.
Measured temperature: -5°C
